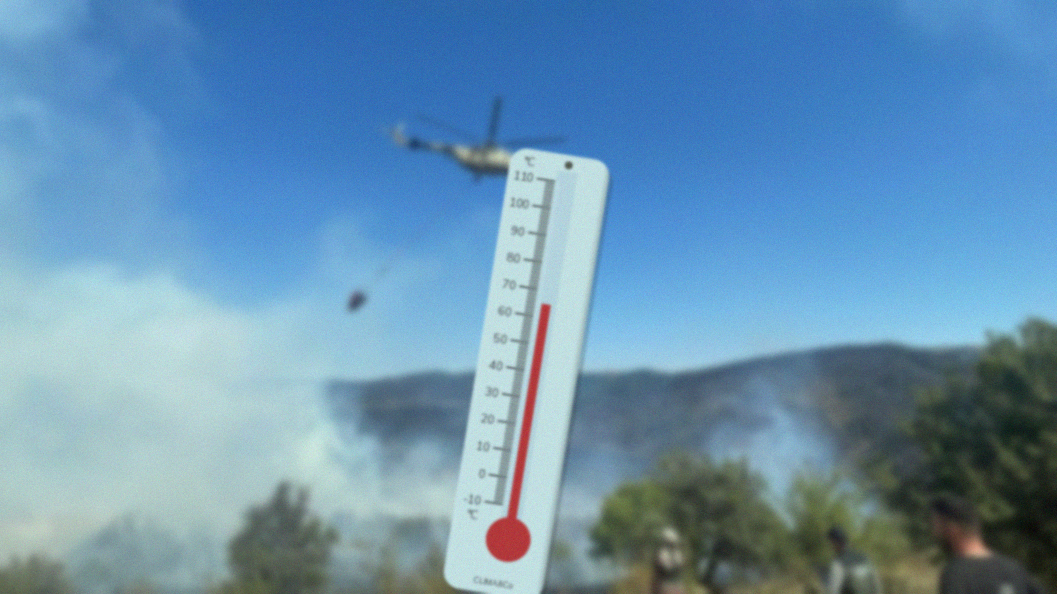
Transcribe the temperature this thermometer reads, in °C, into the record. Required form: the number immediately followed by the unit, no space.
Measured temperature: 65°C
